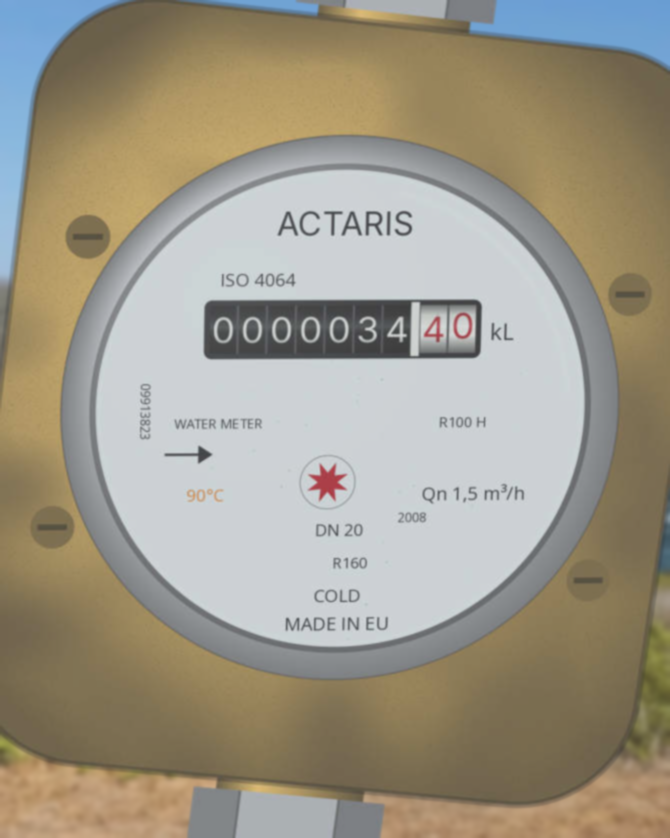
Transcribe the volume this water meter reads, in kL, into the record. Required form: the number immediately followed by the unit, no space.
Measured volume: 34.40kL
